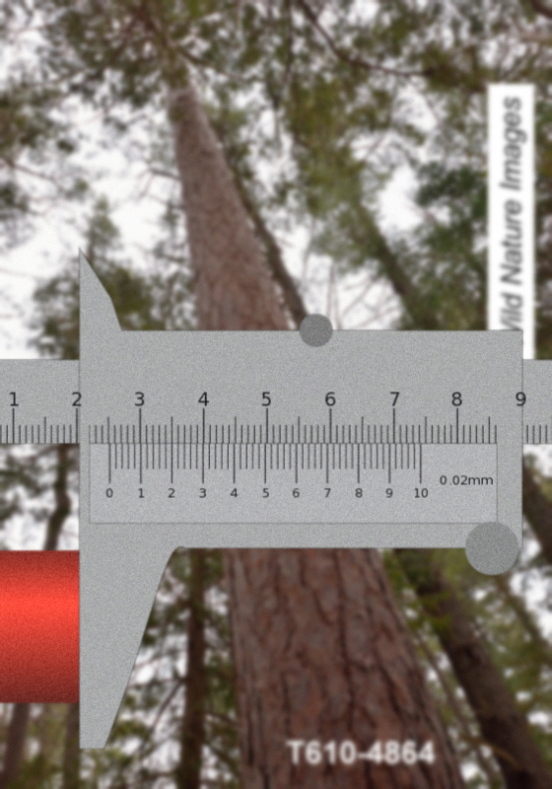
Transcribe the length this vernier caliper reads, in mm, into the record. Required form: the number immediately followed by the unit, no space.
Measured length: 25.2mm
